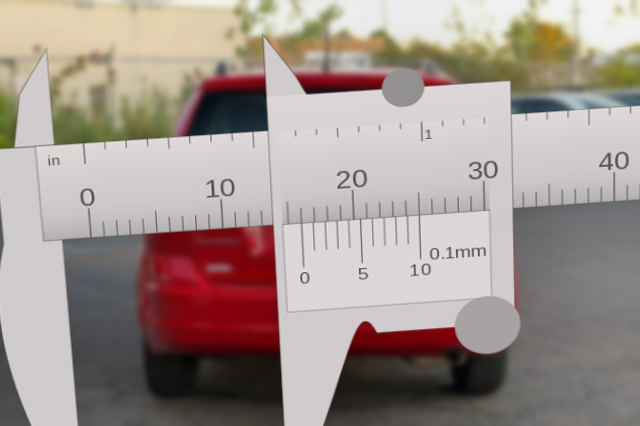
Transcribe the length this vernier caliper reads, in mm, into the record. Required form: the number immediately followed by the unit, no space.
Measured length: 16.0mm
